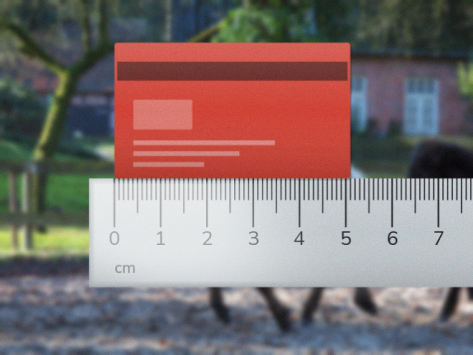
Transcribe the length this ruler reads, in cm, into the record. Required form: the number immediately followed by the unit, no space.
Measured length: 5.1cm
